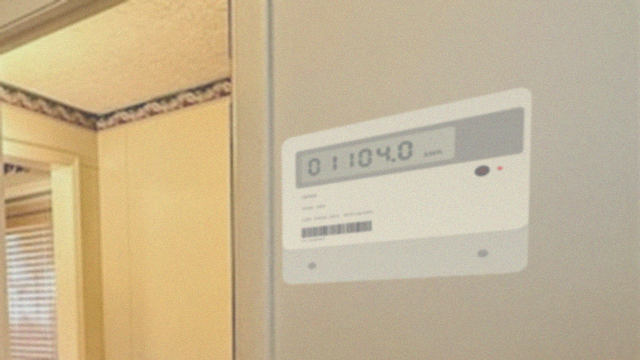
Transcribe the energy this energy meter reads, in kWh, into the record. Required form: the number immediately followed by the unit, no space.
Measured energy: 1104.0kWh
